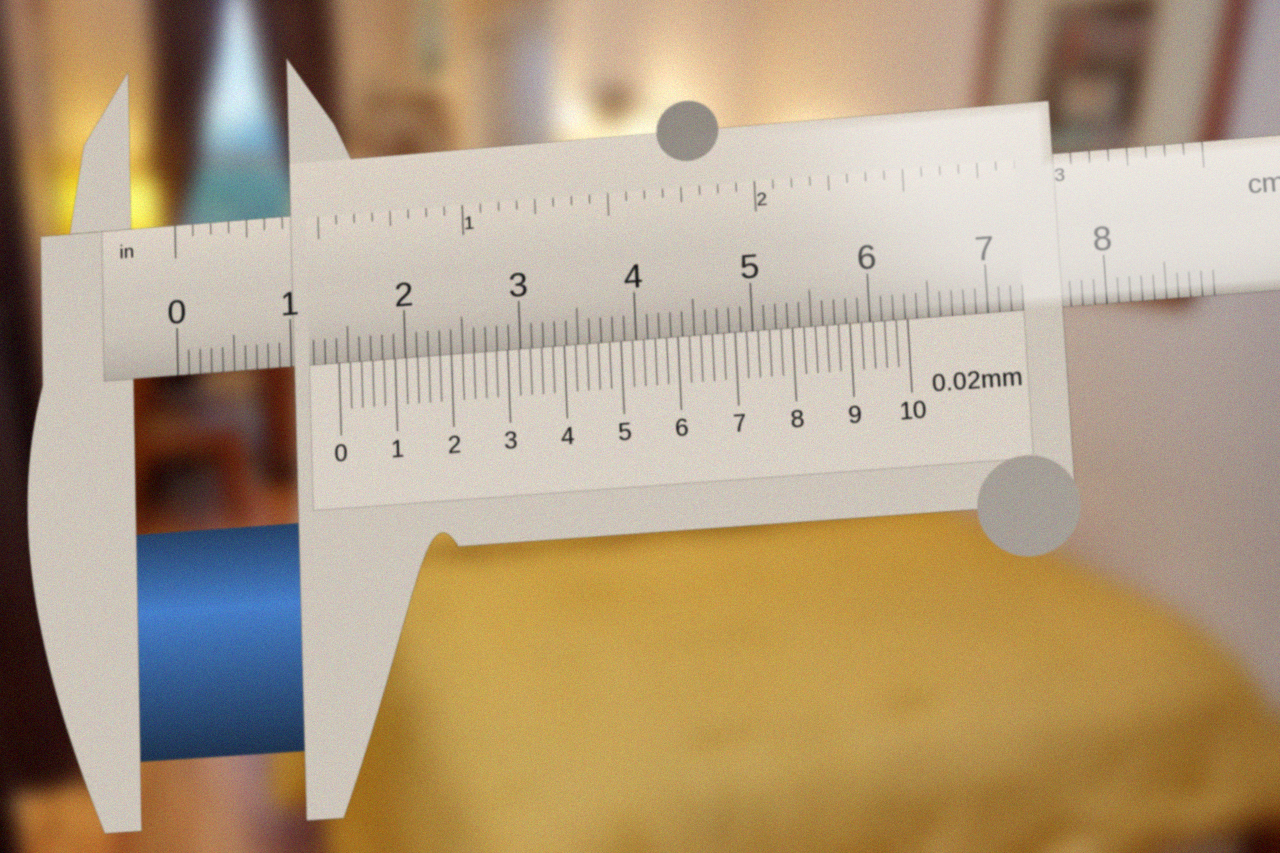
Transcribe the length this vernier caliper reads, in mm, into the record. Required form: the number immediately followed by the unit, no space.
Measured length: 14.2mm
